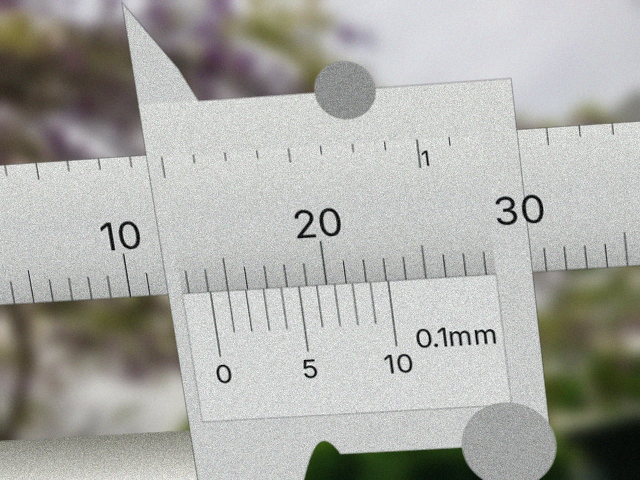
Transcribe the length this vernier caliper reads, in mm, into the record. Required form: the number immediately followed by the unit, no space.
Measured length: 14.1mm
